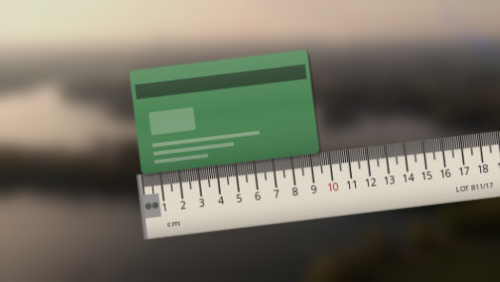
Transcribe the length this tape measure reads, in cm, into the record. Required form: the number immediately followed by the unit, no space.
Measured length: 9.5cm
